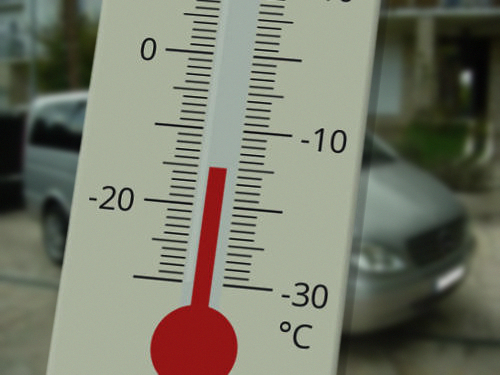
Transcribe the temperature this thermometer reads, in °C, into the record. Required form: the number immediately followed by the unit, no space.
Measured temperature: -15°C
